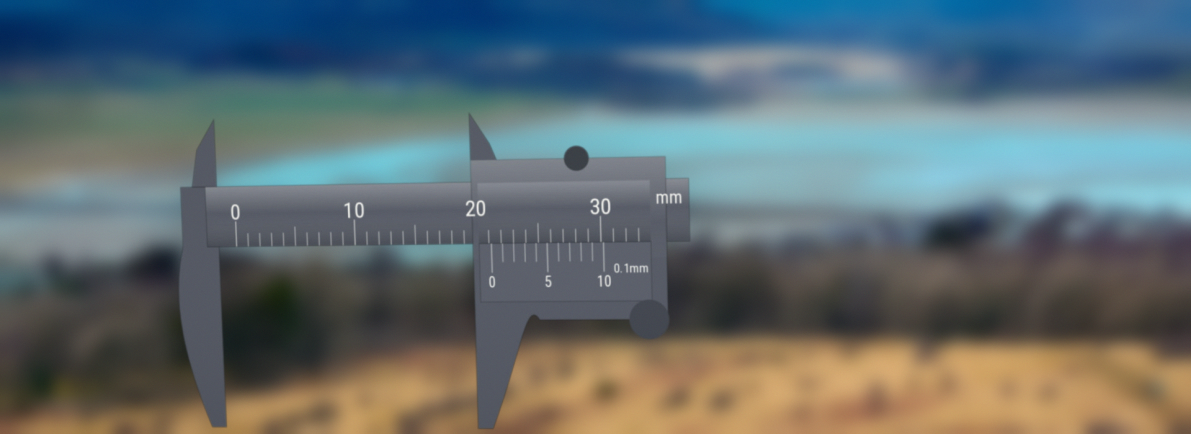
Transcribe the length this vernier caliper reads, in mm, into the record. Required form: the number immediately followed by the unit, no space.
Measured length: 21.2mm
